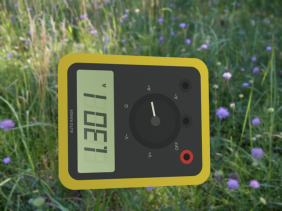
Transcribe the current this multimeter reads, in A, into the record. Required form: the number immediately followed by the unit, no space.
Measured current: 1.301A
